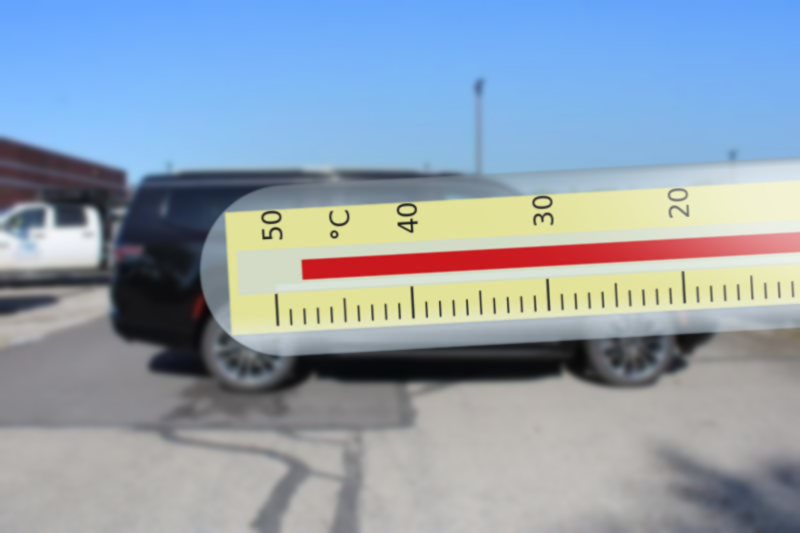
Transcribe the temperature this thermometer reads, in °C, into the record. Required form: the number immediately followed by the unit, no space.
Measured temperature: 48°C
